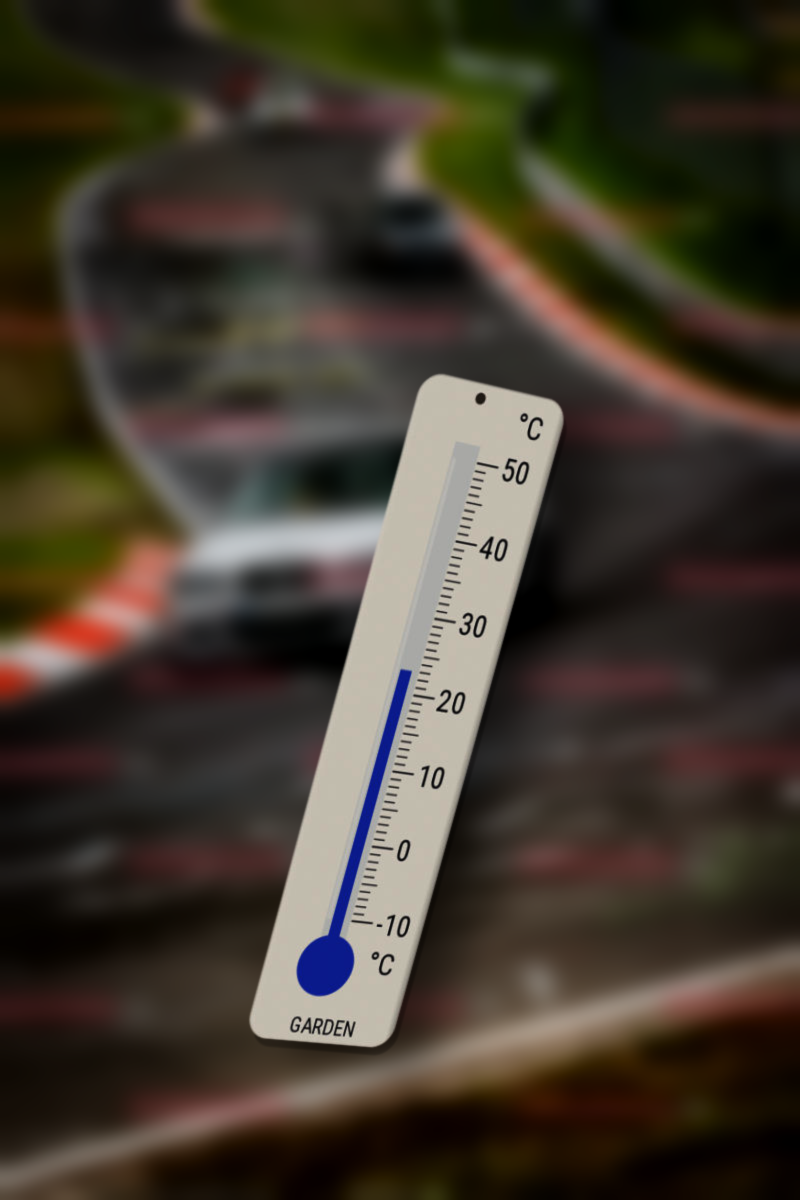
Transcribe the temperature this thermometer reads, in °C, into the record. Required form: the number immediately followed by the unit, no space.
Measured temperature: 23°C
